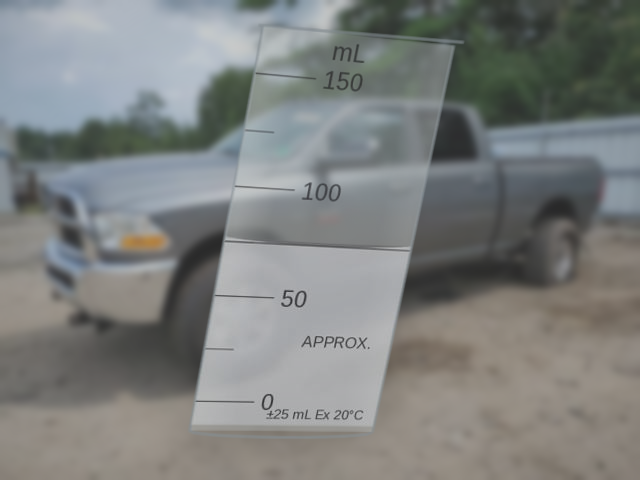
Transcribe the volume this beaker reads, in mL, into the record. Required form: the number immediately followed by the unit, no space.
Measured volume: 75mL
